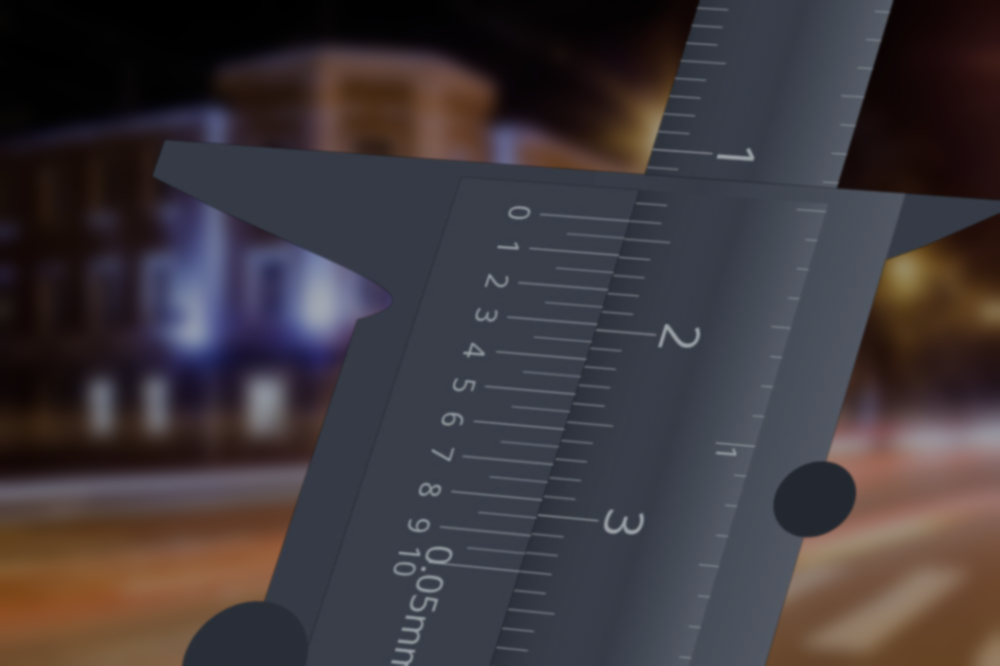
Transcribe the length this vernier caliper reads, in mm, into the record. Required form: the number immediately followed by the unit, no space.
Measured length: 14.0mm
